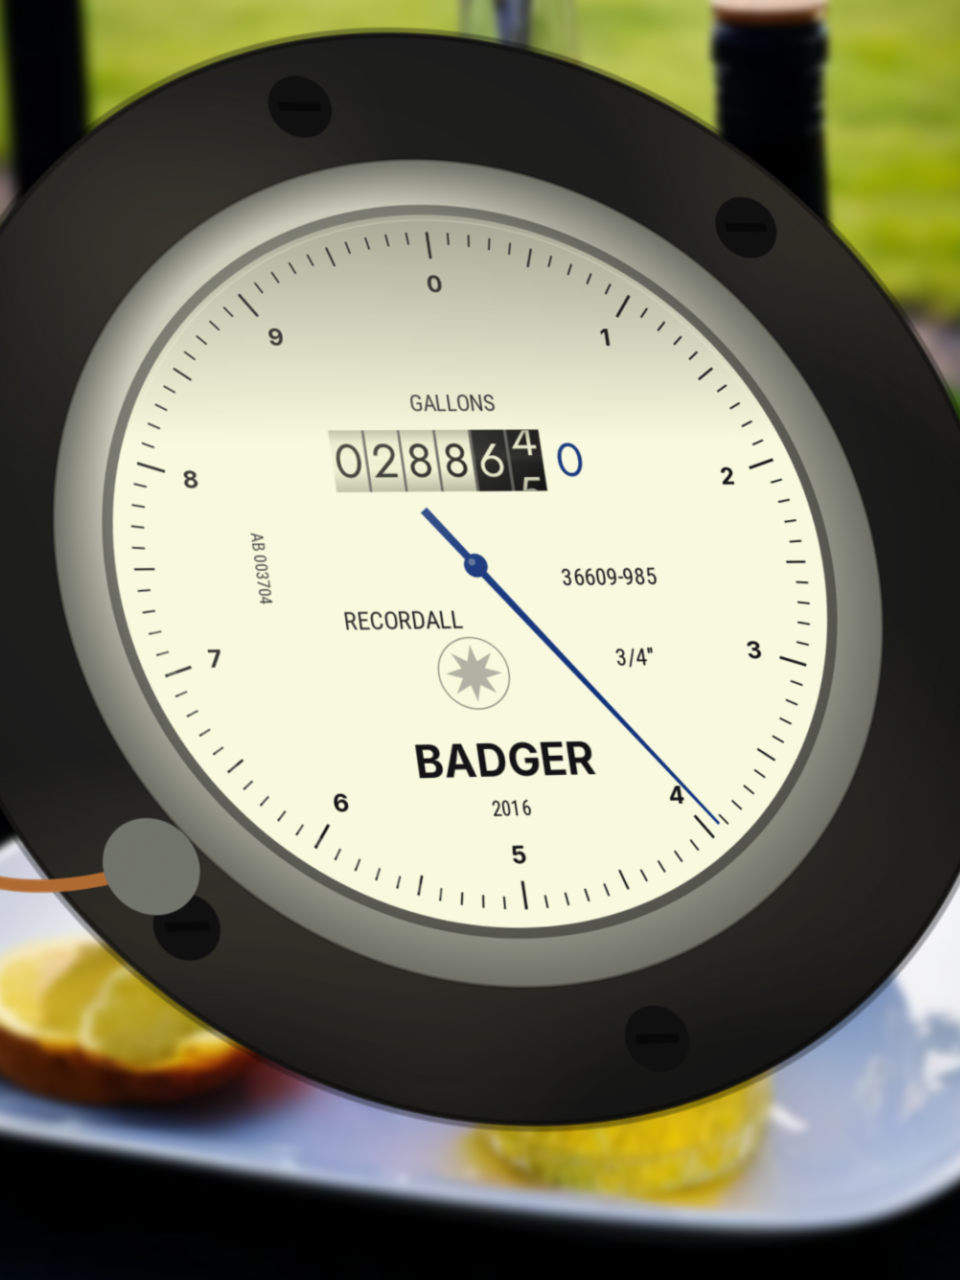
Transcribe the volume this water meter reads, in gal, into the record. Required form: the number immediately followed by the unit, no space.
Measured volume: 288643.9gal
